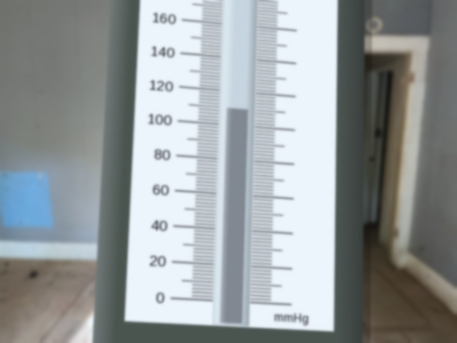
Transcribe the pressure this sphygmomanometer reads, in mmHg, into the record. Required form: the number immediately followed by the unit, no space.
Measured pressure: 110mmHg
